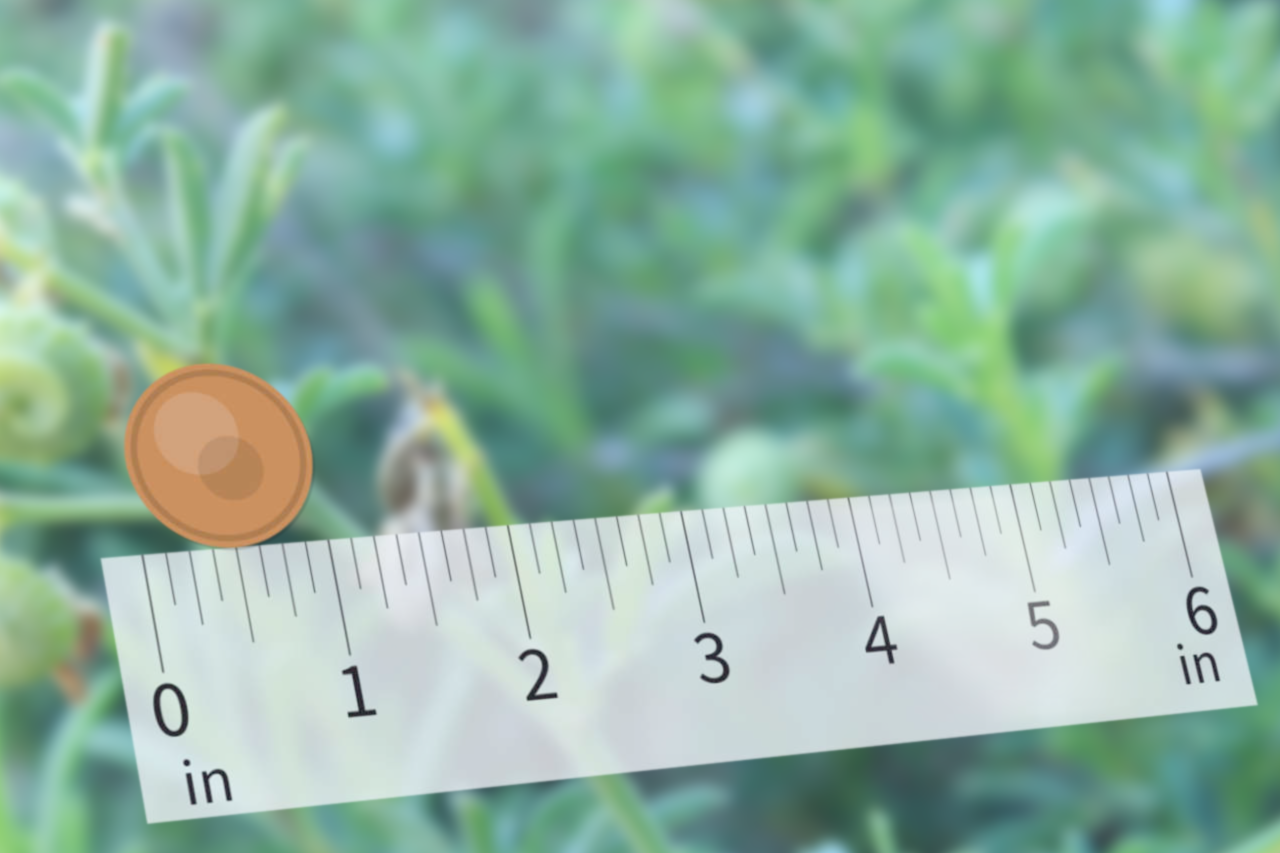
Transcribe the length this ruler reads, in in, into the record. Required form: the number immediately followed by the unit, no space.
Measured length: 1in
